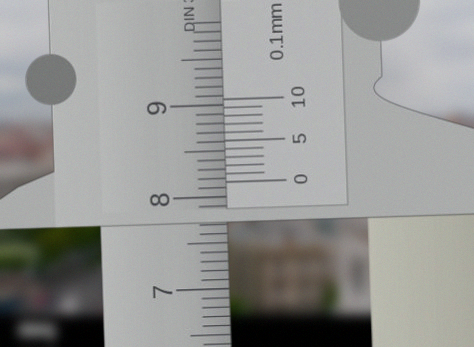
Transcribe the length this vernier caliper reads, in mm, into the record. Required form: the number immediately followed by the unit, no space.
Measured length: 81.6mm
